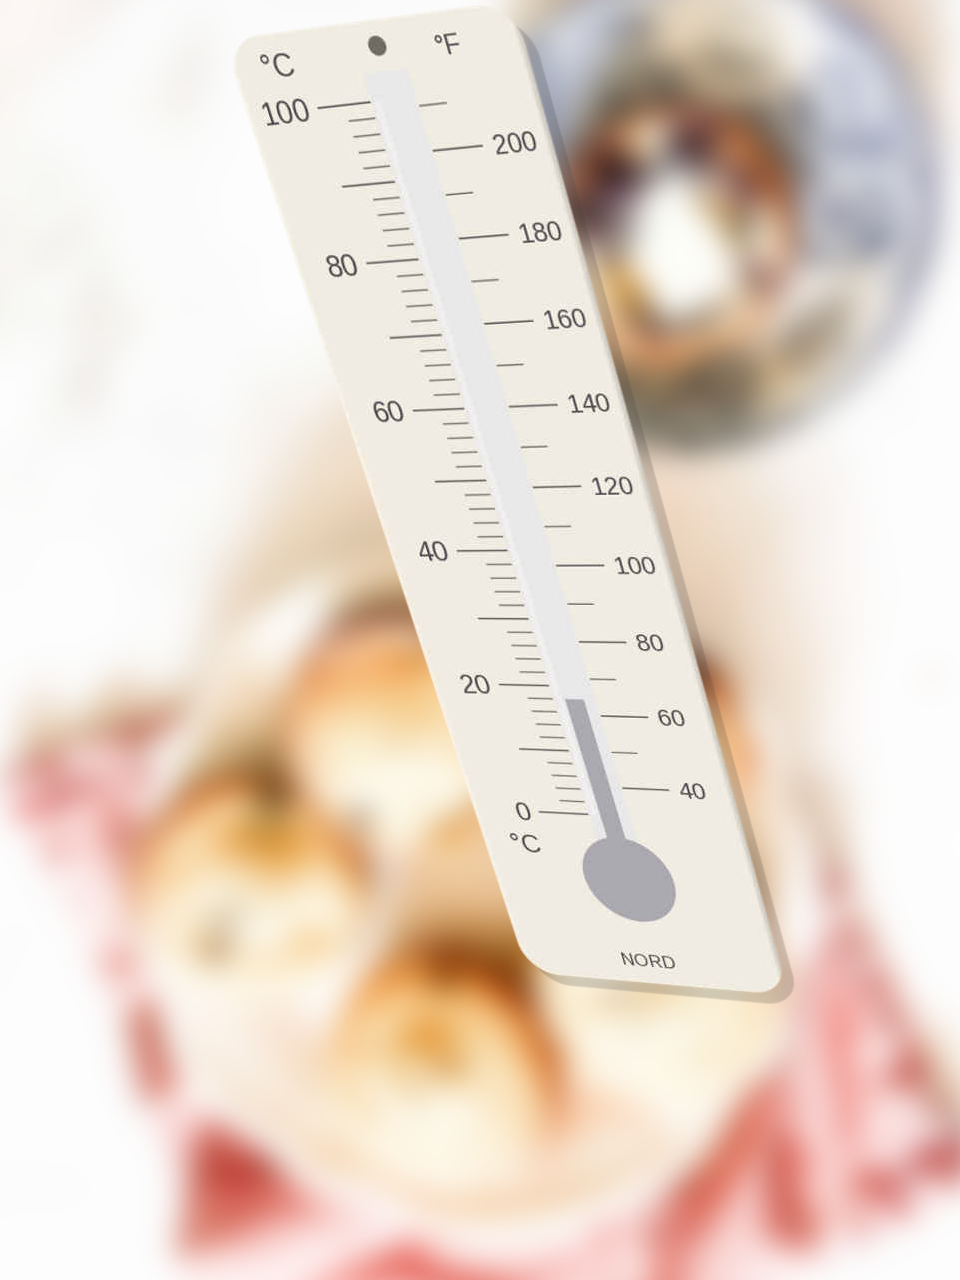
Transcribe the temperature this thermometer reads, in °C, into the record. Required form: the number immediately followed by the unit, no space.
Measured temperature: 18°C
